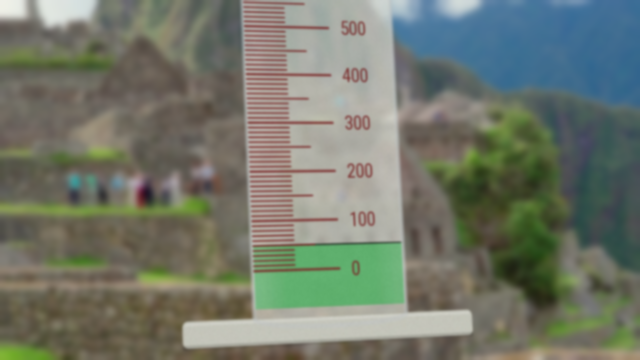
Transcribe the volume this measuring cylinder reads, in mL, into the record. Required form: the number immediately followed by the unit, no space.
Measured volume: 50mL
